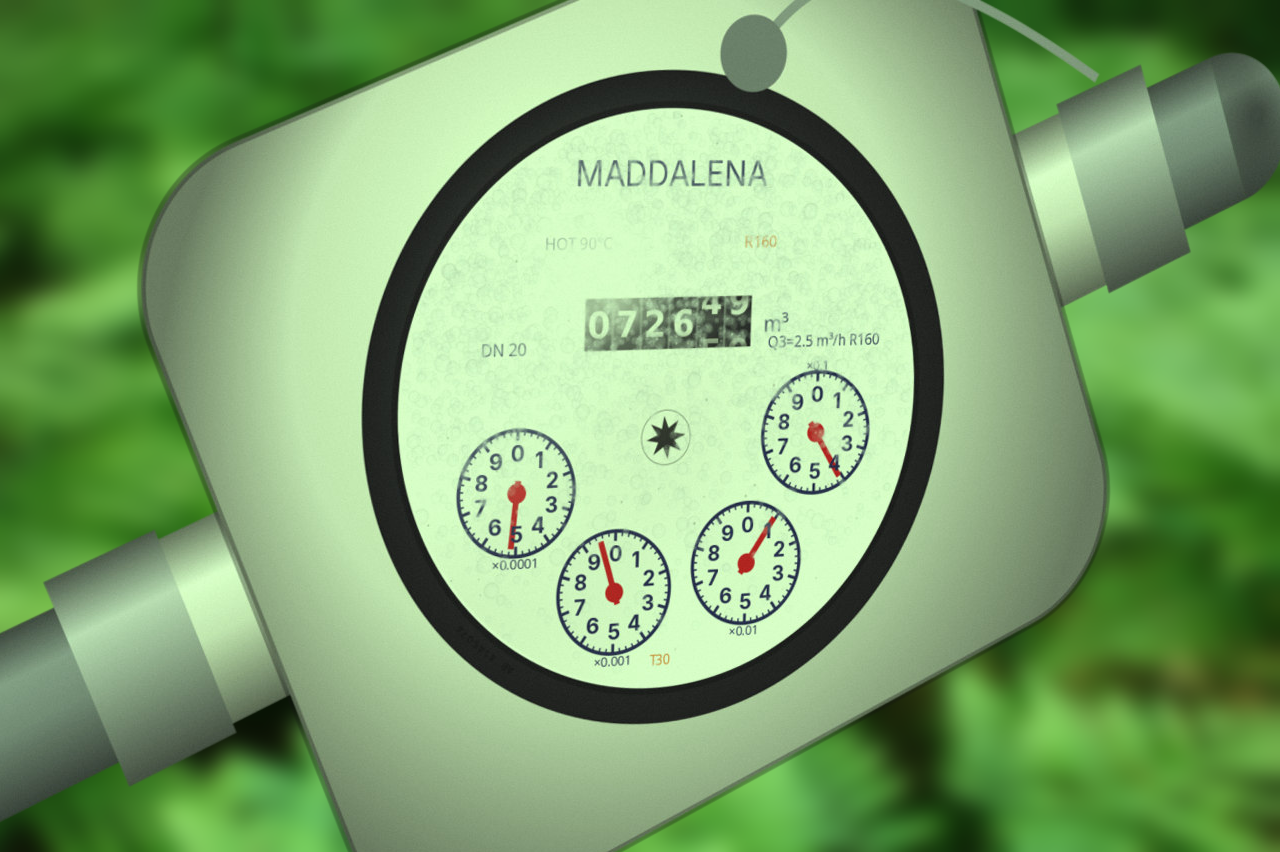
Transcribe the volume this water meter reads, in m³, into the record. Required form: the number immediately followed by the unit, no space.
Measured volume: 72649.4095m³
